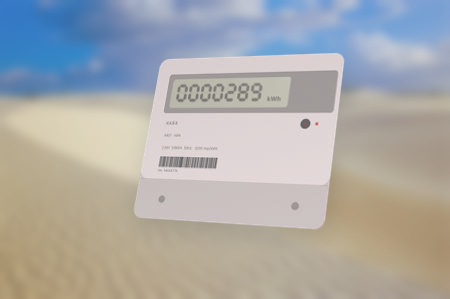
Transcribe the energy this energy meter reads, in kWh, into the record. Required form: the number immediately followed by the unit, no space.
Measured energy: 289kWh
